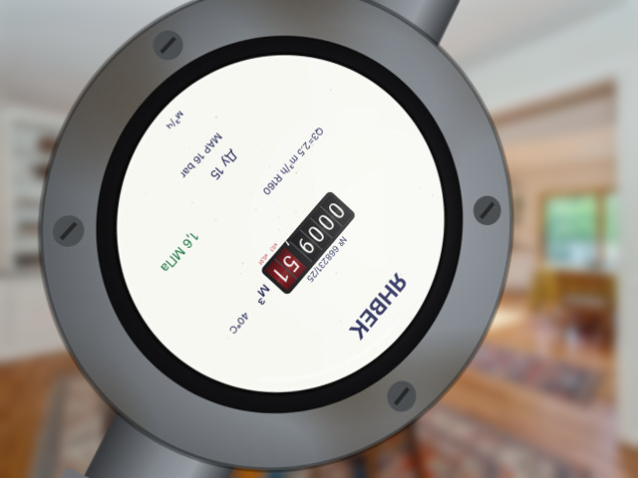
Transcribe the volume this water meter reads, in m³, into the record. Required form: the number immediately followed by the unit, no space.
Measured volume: 9.51m³
